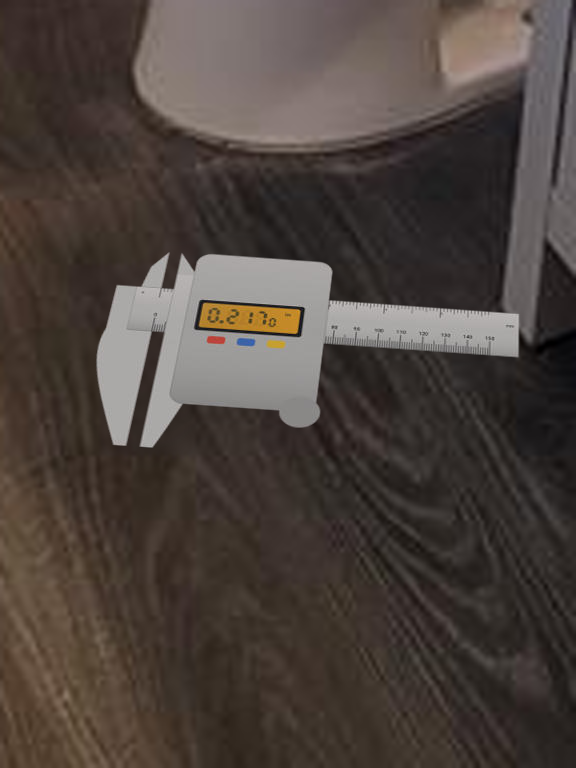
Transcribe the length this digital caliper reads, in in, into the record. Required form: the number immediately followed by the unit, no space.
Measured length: 0.2170in
